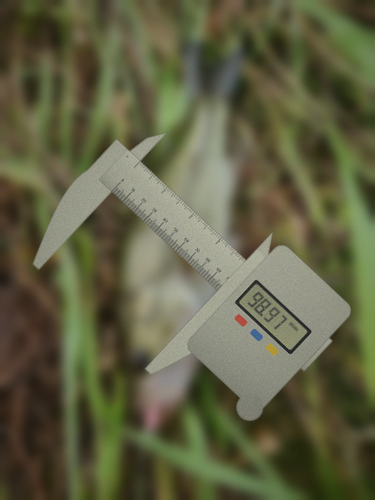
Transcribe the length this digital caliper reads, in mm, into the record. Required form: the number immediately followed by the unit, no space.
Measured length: 98.97mm
